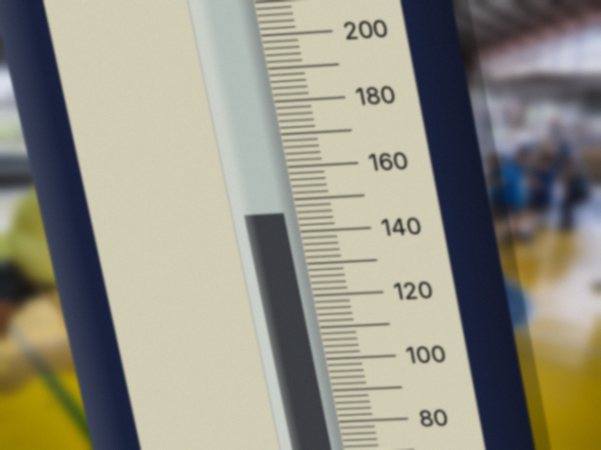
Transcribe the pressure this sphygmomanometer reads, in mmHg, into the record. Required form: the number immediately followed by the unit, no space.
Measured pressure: 146mmHg
